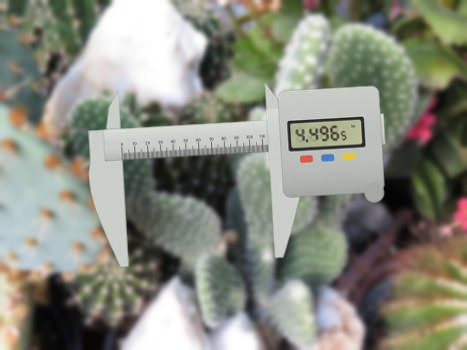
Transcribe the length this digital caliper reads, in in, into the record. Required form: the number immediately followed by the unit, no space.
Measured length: 4.4965in
